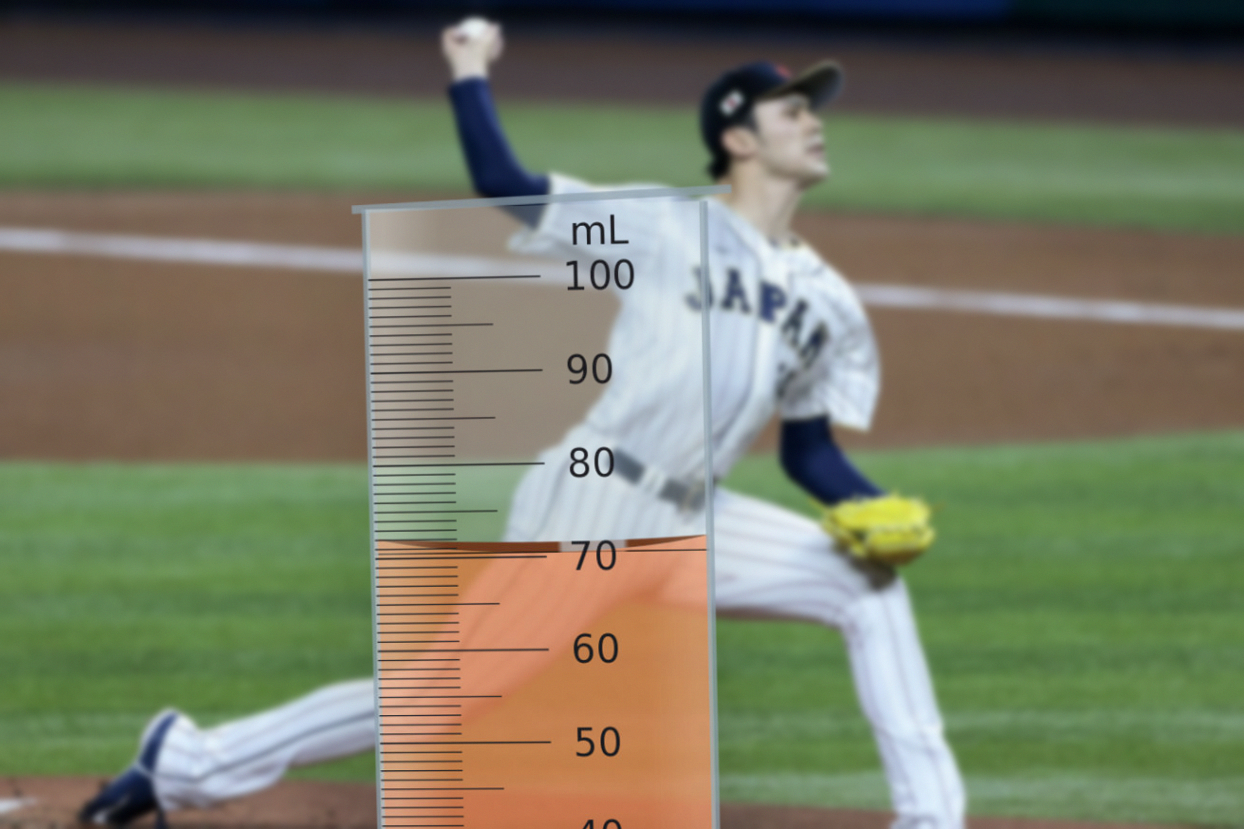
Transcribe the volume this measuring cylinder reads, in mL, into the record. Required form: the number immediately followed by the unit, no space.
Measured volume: 70.5mL
